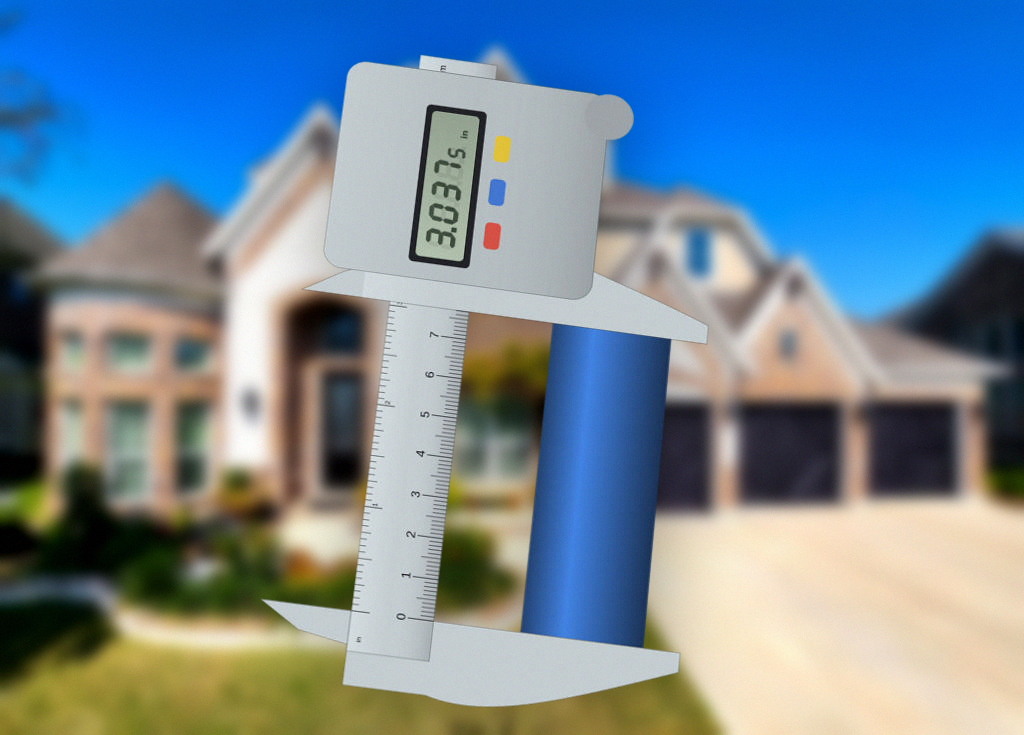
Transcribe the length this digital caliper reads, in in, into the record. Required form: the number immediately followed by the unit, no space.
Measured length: 3.0375in
